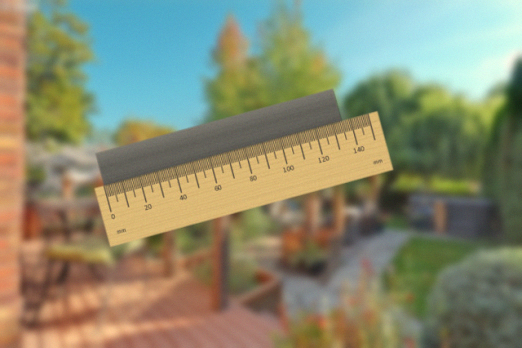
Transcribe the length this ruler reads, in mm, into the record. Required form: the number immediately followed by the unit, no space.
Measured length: 135mm
